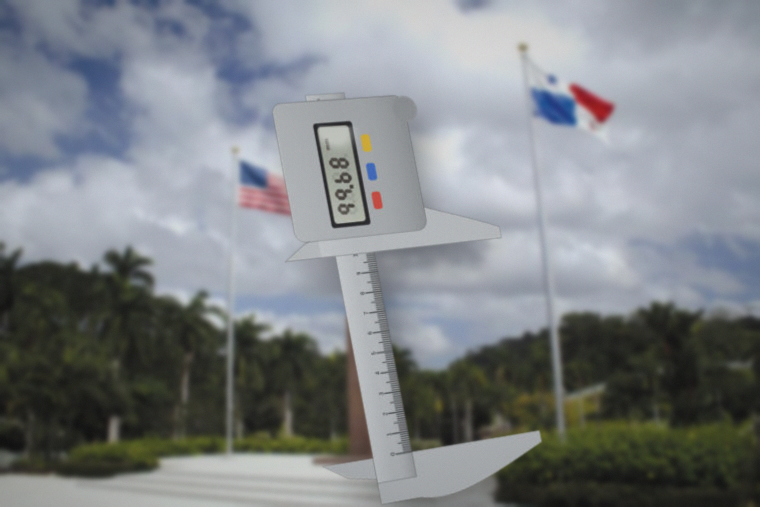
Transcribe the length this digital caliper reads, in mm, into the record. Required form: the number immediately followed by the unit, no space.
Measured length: 99.68mm
